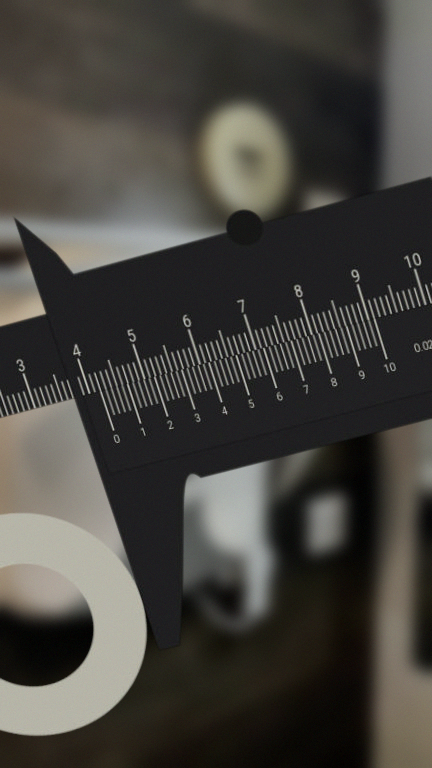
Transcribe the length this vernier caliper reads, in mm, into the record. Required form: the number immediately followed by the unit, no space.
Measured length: 42.0mm
